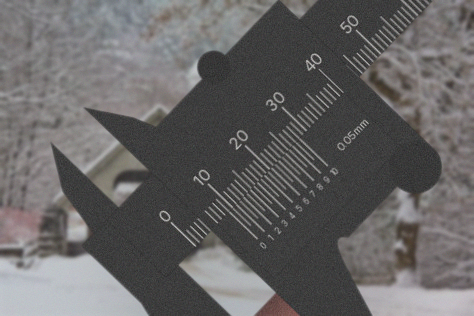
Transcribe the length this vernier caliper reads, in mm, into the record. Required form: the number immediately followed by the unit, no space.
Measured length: 9.0mm
